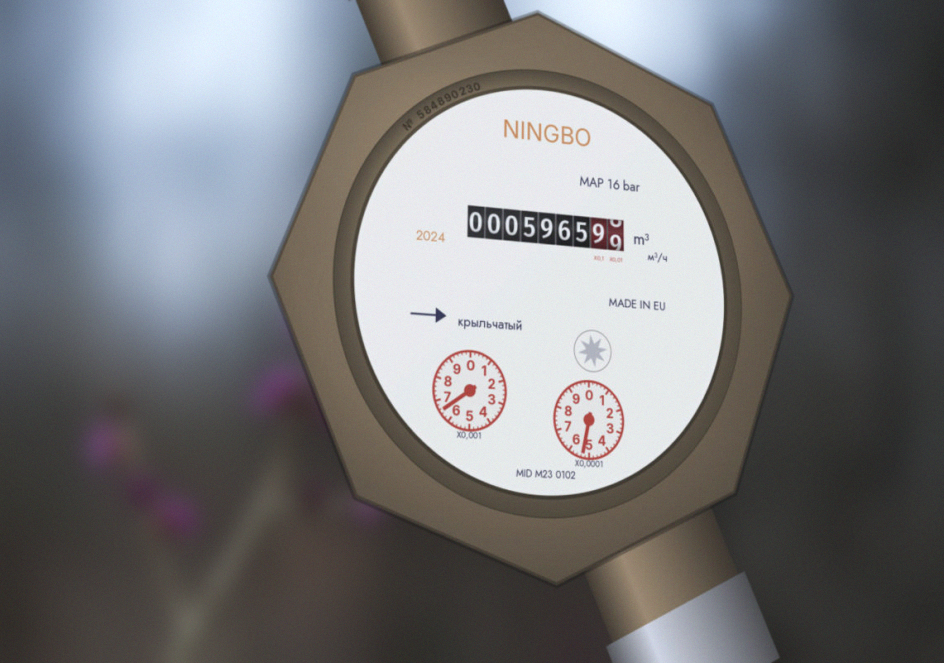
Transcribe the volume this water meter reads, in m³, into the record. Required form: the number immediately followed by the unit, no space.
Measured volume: 5965.9865m³
